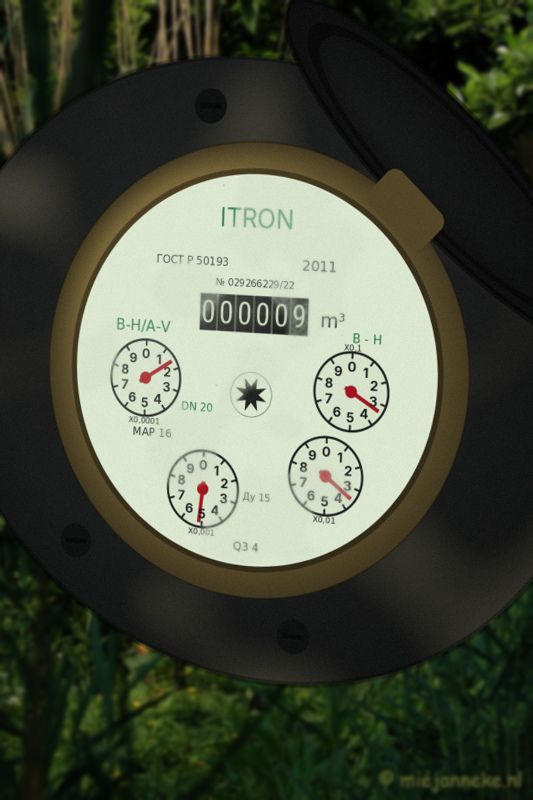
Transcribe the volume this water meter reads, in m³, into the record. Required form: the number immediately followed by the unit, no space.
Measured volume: 9.3351m³
